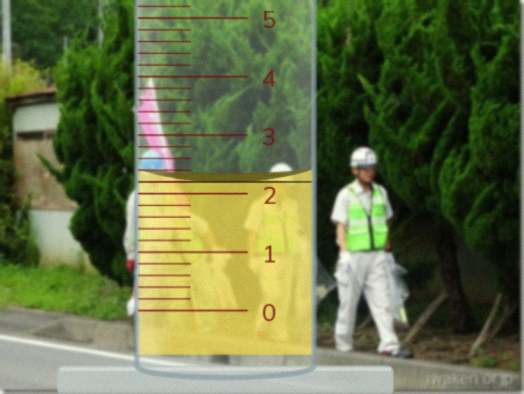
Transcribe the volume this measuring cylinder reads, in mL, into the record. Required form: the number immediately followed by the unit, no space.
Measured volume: 2.2mL
